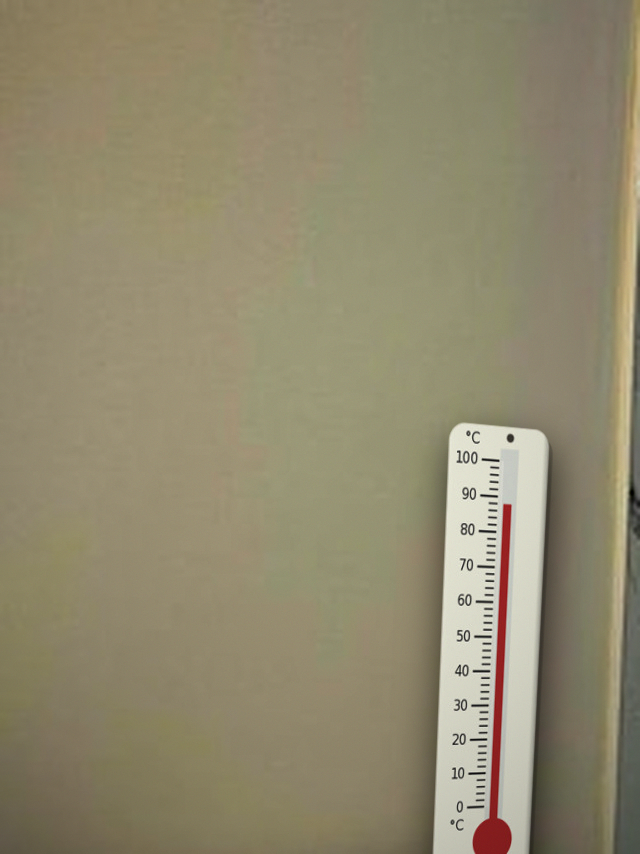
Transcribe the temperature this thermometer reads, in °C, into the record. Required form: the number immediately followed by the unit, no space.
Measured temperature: 88°C
